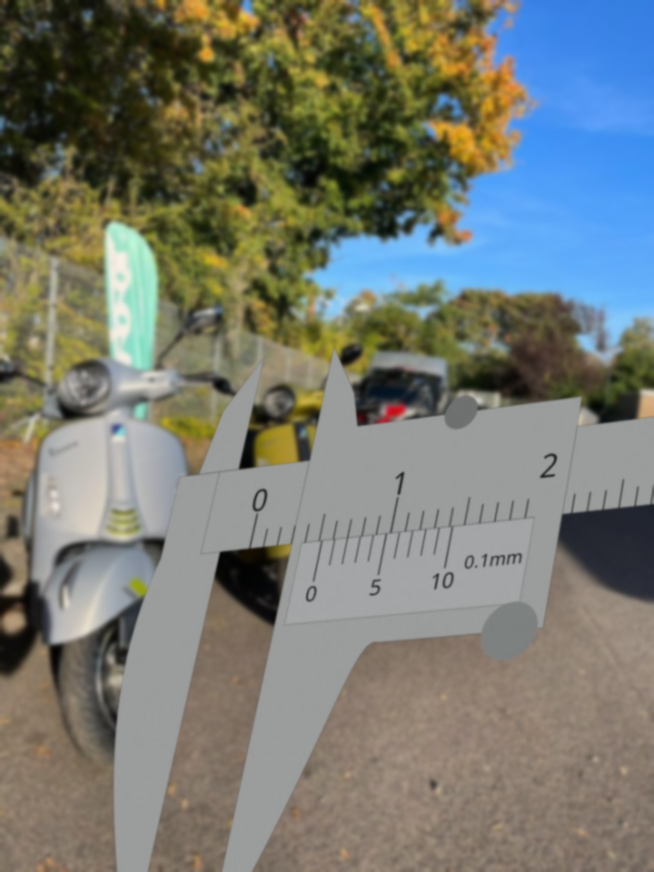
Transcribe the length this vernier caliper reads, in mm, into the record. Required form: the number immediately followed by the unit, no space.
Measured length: 5.2mm
